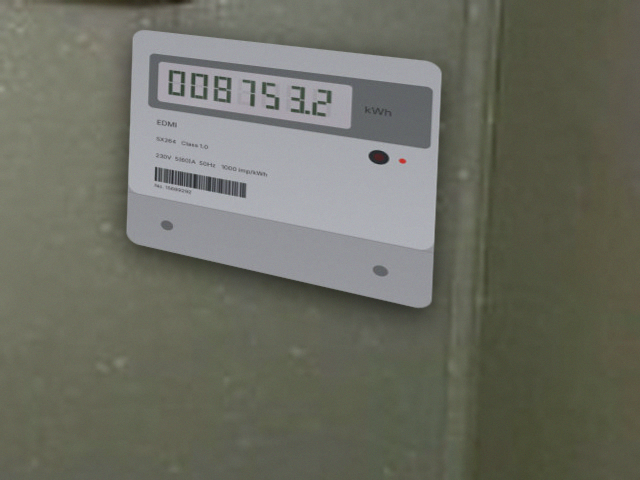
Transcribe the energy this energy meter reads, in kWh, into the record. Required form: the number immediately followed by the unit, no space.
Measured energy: 8753.2kWh
